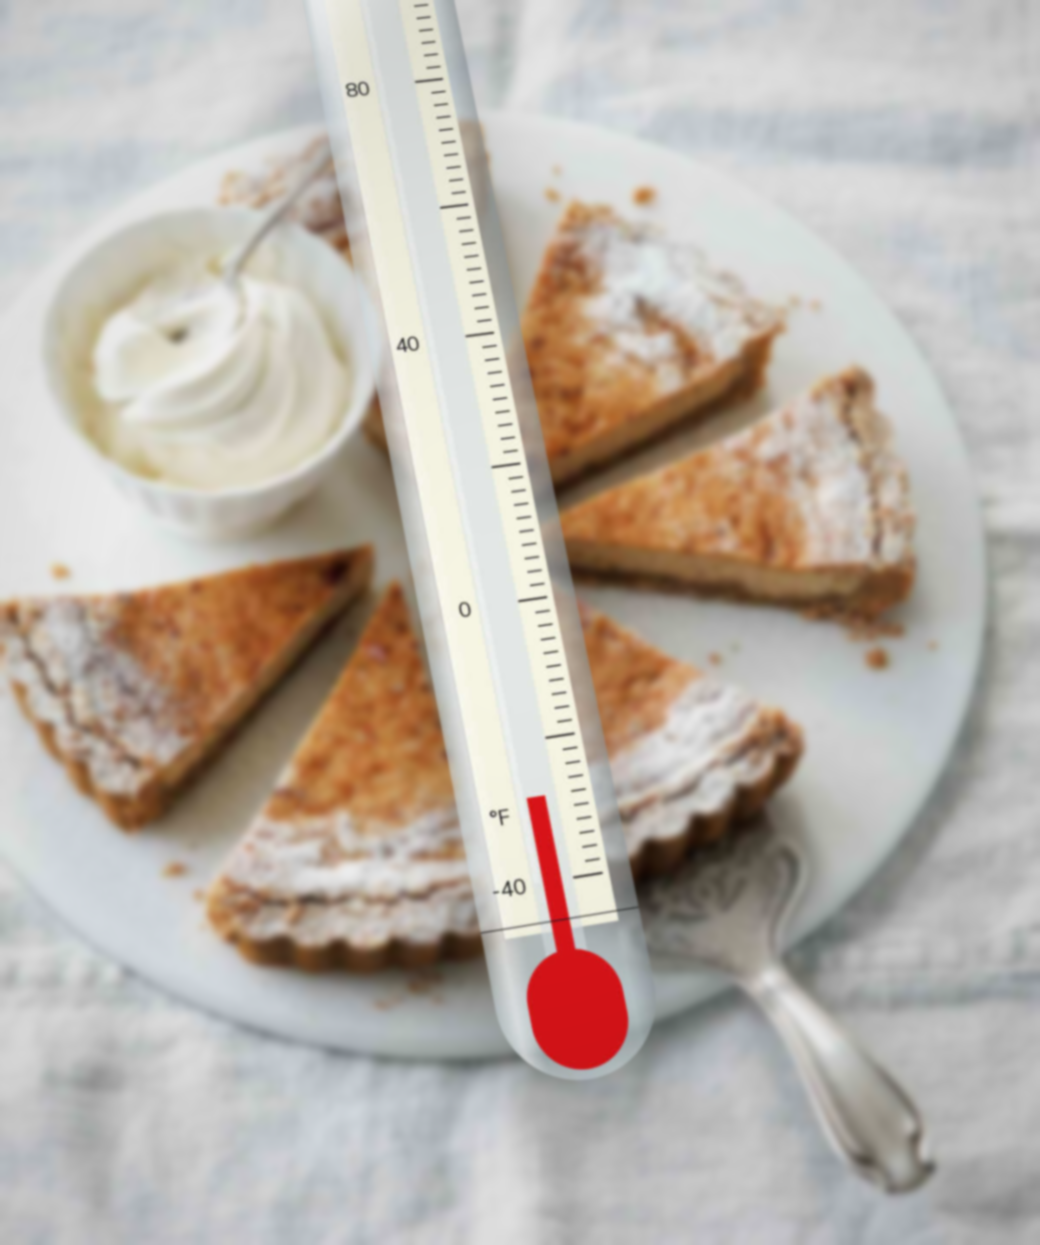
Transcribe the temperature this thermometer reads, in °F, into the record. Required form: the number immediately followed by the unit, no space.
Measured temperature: -28°F
